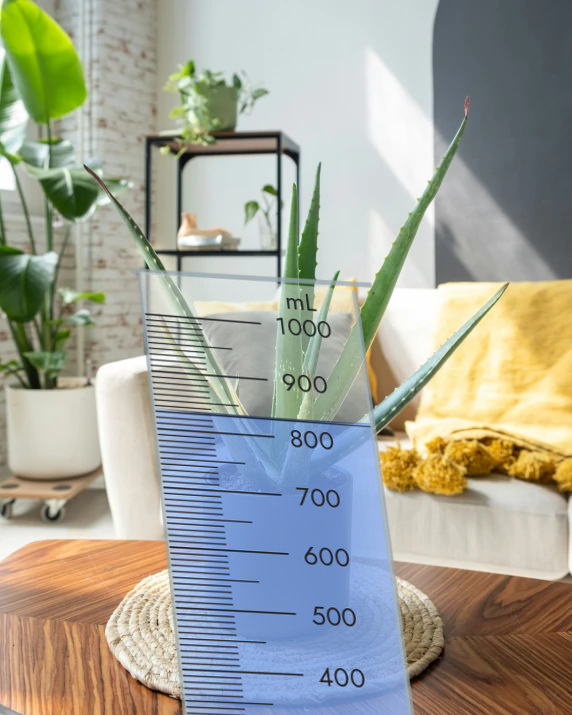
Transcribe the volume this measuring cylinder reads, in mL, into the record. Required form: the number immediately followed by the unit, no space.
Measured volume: 830mL
